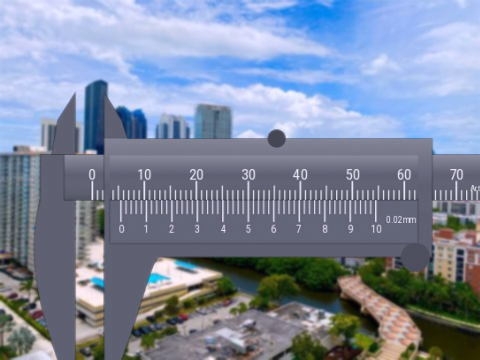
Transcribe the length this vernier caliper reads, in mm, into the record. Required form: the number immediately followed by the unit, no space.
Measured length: 5.5mm
